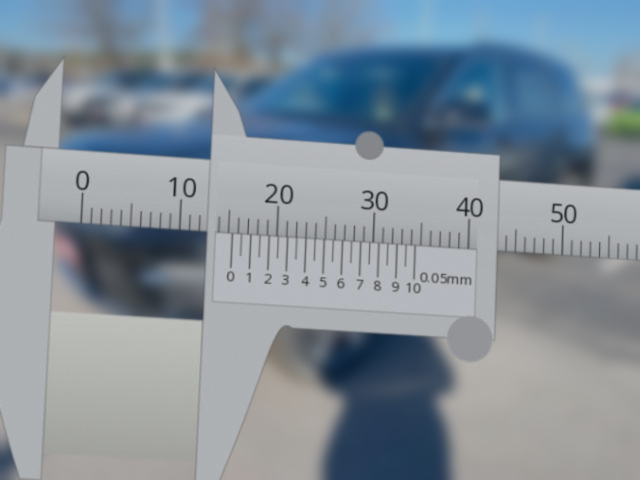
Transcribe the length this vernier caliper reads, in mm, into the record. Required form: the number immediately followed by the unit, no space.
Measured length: 15.4mm
